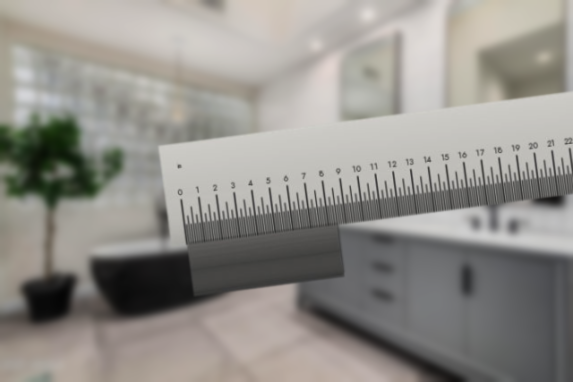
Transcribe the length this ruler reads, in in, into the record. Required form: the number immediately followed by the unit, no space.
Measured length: 8.5in
